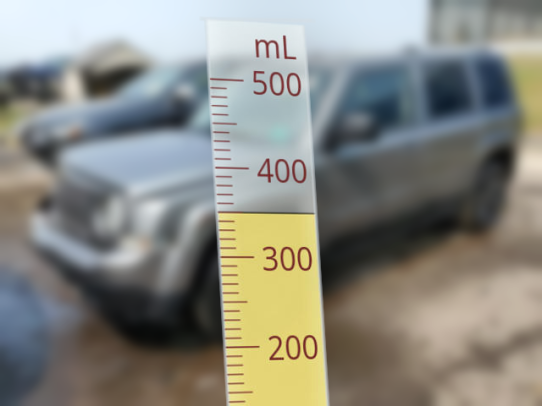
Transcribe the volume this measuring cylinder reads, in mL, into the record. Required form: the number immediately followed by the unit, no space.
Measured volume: 350mL
